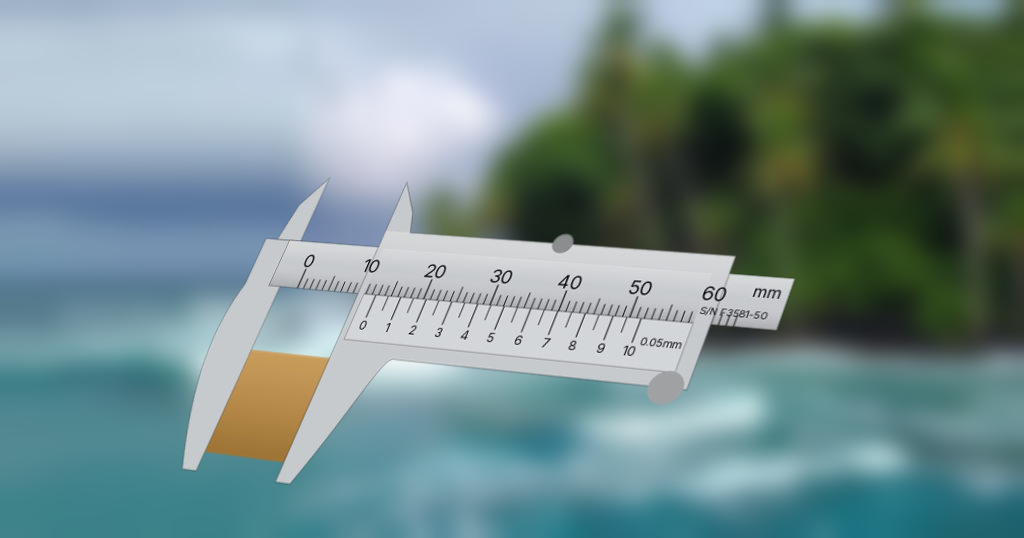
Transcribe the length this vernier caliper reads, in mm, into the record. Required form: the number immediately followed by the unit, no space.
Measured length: 12.6mm
